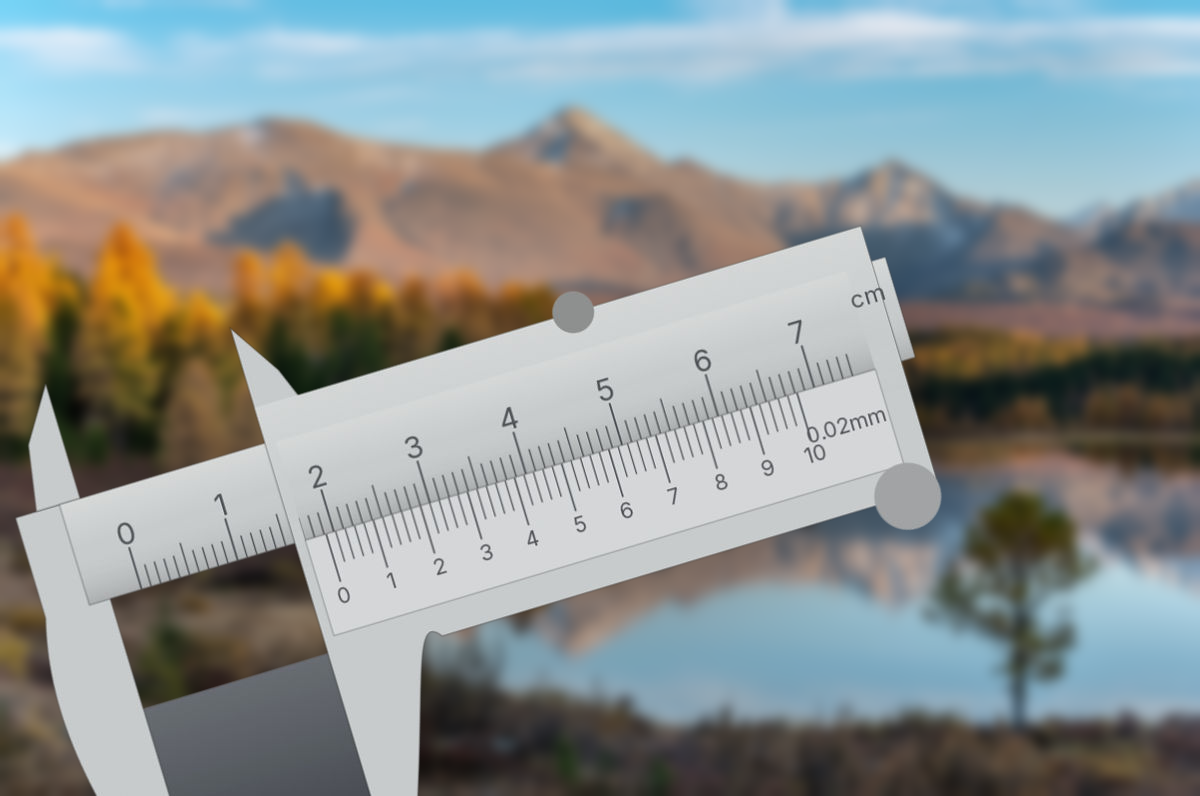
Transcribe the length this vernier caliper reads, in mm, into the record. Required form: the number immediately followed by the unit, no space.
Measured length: 19.2mm
